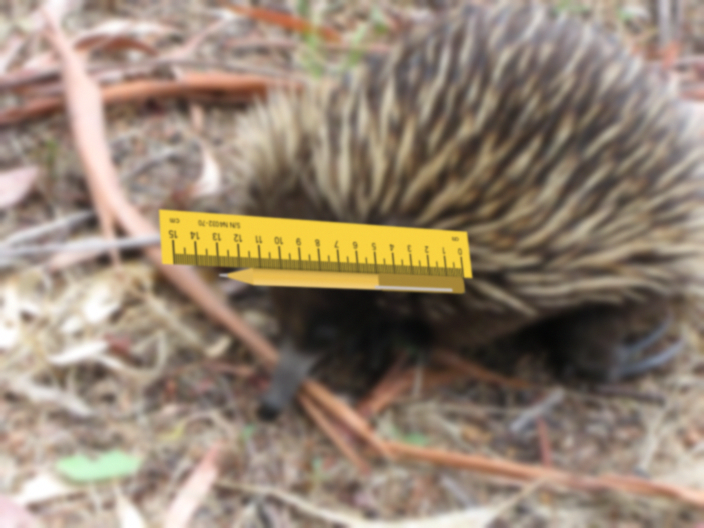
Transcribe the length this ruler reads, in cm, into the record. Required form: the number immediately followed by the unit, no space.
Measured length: 13cm
